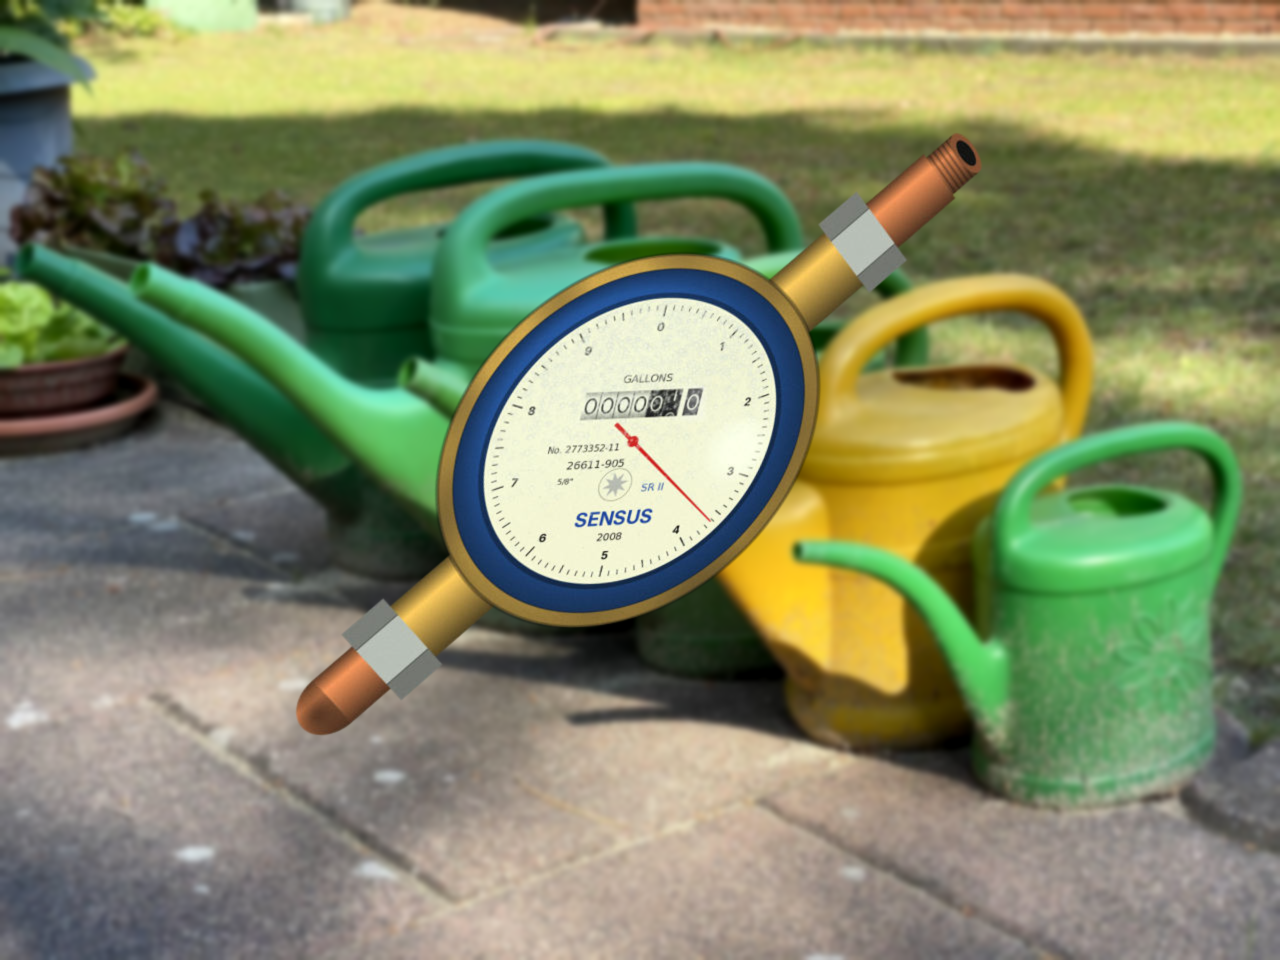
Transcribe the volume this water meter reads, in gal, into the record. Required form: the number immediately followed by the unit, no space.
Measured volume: 13.6gal
